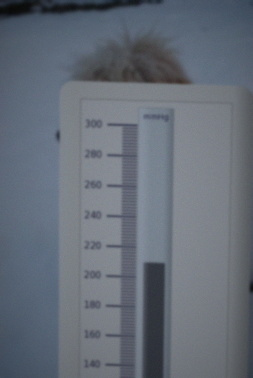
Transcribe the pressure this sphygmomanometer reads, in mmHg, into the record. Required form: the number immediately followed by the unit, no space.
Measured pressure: 210mmHg
